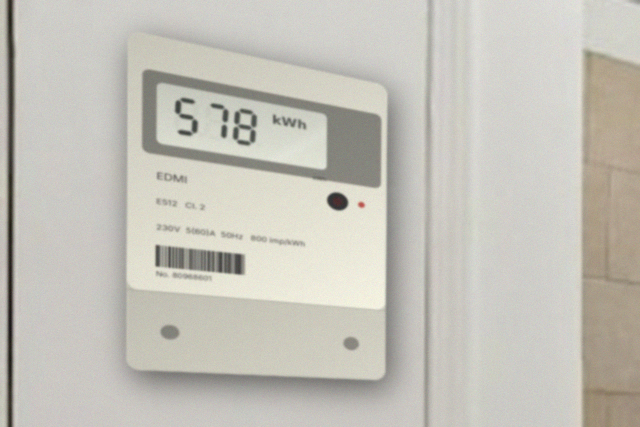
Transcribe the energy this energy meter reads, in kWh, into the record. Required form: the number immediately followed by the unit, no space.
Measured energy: 578kWh
